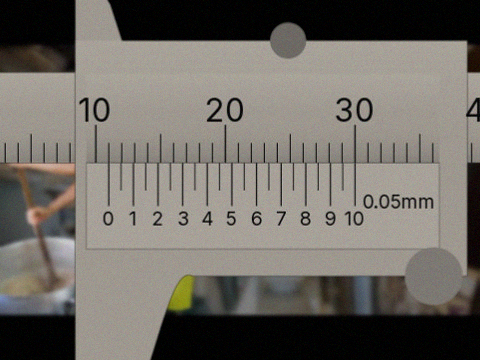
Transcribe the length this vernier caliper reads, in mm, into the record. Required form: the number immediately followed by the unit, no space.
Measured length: 11.0mm
